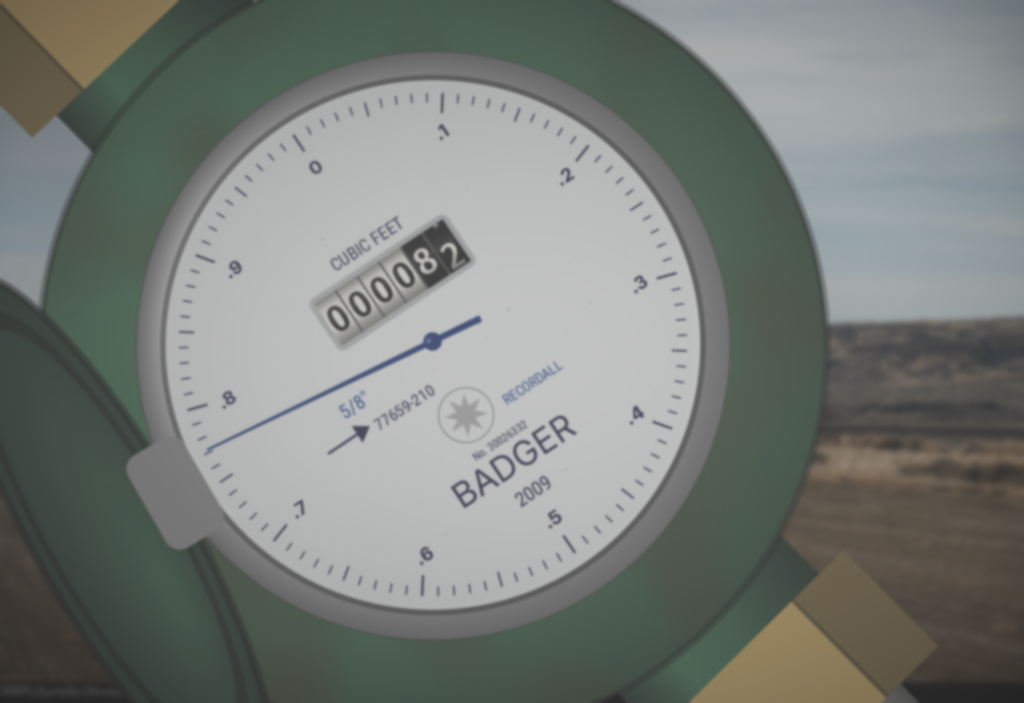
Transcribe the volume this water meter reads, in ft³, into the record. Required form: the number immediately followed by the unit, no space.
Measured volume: 81.77ft³
